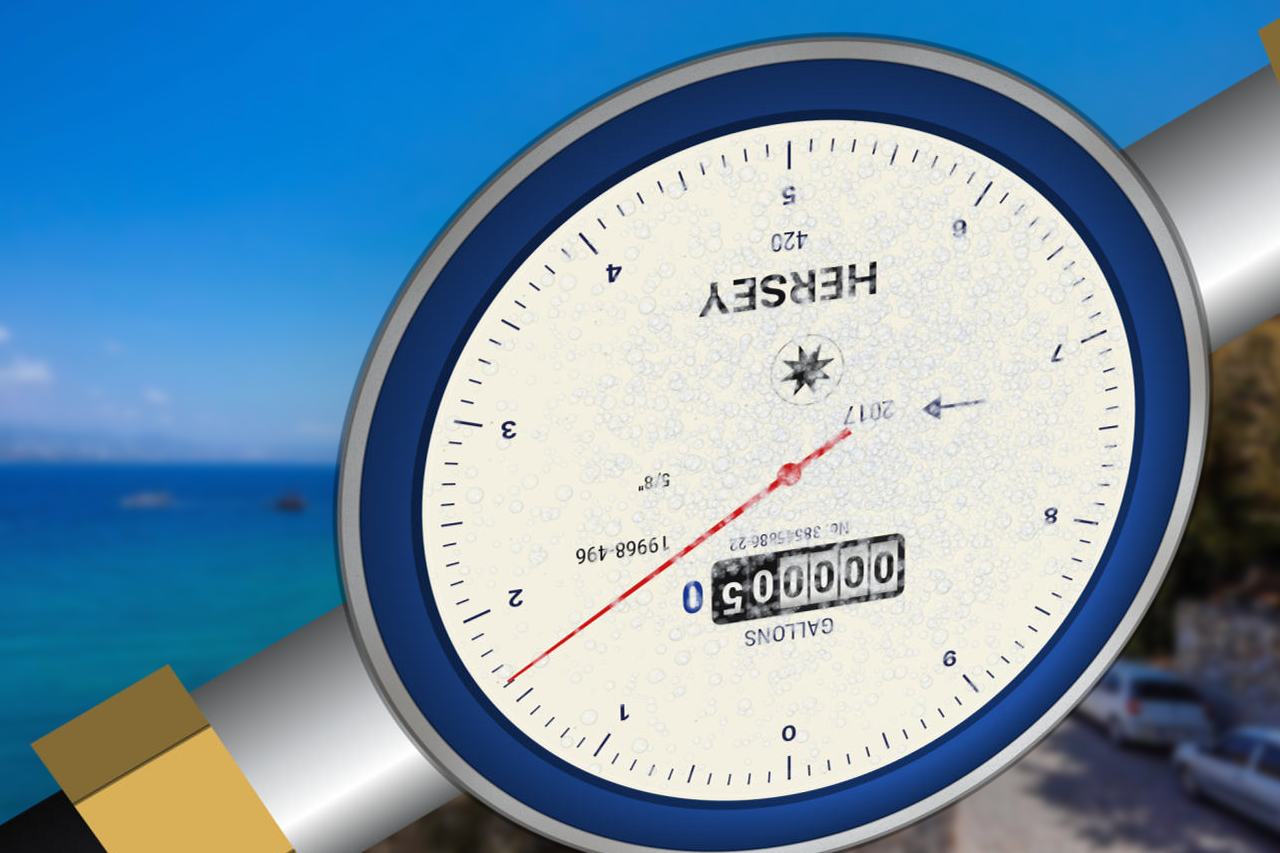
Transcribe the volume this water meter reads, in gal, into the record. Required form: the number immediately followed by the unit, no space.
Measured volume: 51.6gal
